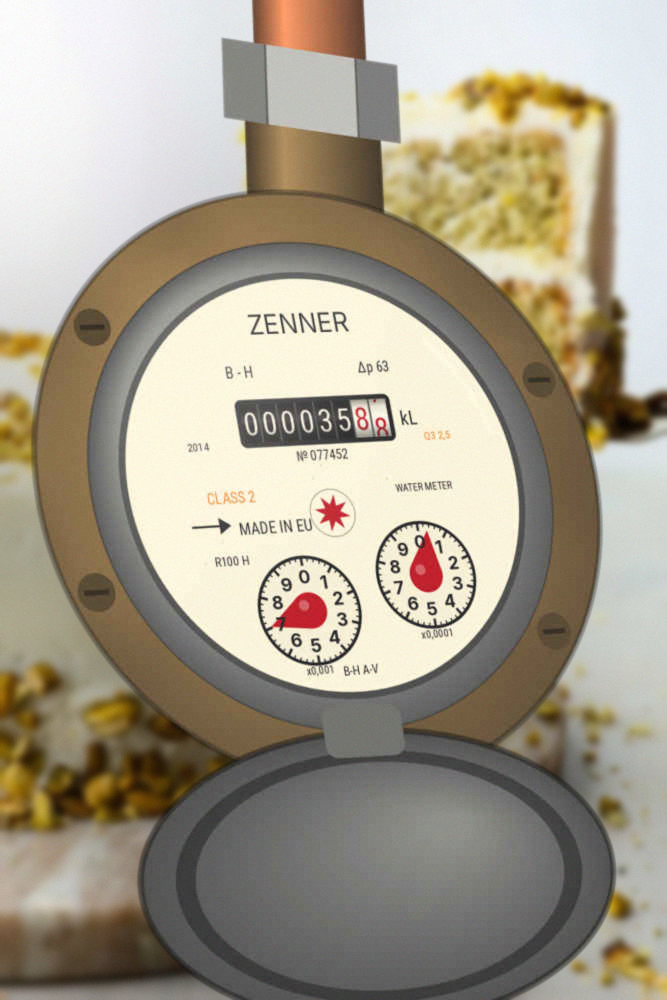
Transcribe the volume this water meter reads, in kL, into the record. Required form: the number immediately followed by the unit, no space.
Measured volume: 35.8770kL
